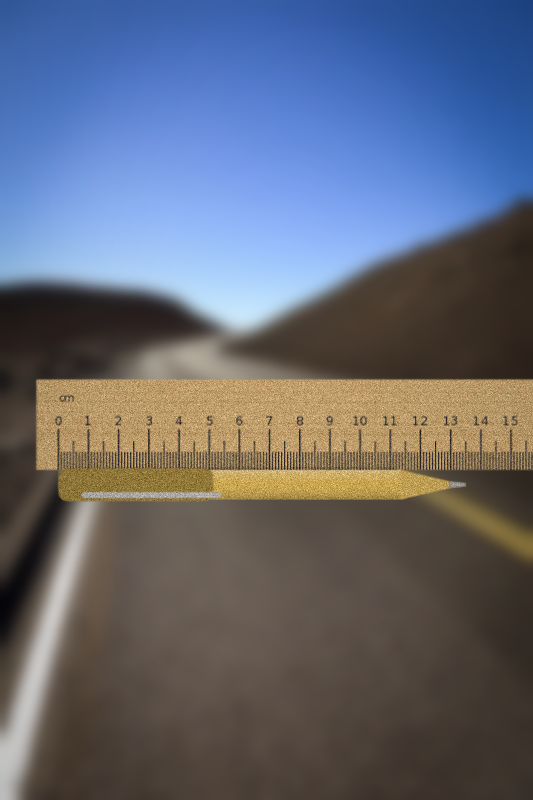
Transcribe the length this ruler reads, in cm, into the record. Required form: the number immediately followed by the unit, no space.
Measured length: 13.5cm
